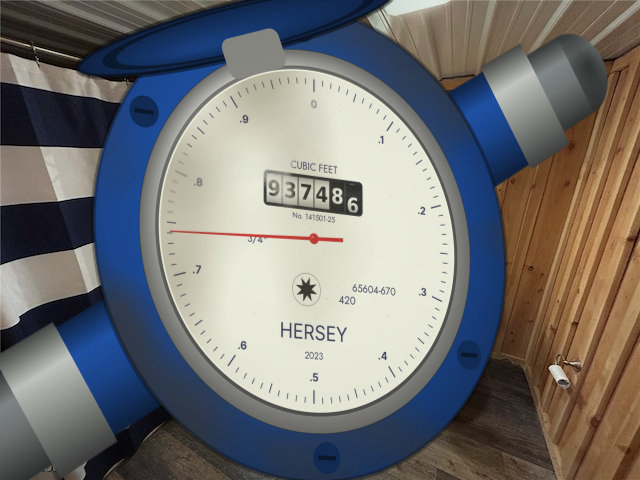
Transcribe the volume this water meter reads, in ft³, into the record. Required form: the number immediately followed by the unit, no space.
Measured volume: 937485.74ft³
